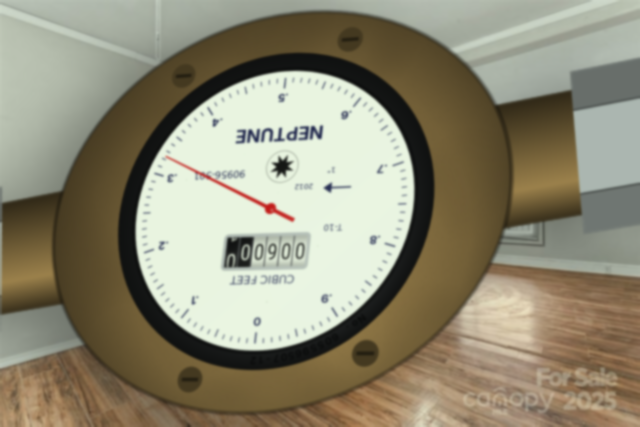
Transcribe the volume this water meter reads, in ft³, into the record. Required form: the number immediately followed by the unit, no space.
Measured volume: 6000.32ft³
